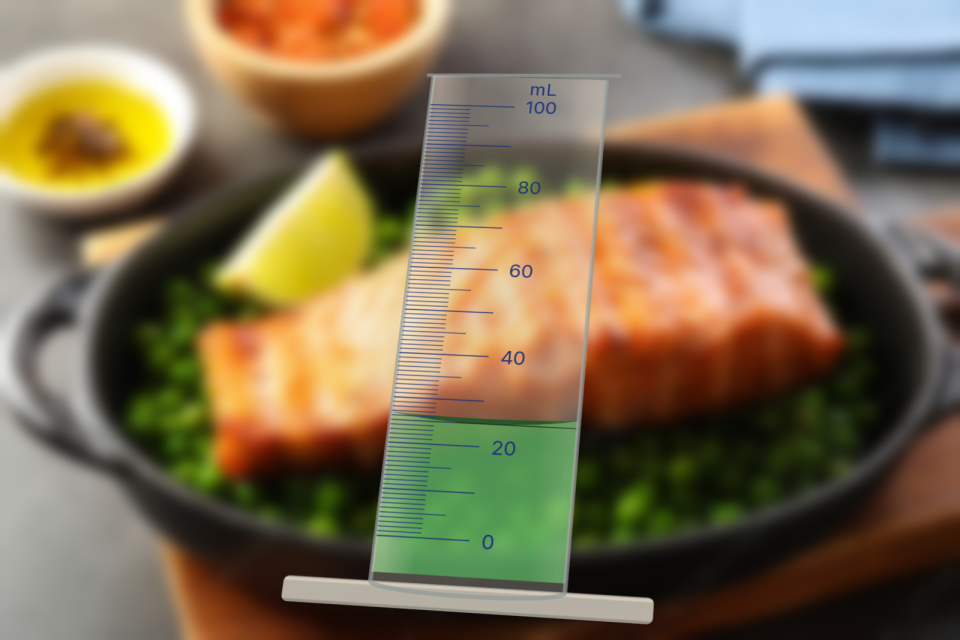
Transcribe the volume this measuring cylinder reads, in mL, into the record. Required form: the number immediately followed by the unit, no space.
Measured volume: 25mL
